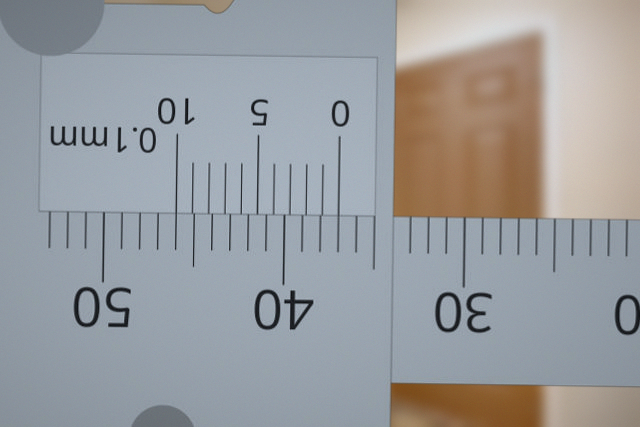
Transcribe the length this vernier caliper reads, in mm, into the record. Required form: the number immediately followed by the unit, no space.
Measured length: 37.0mm
